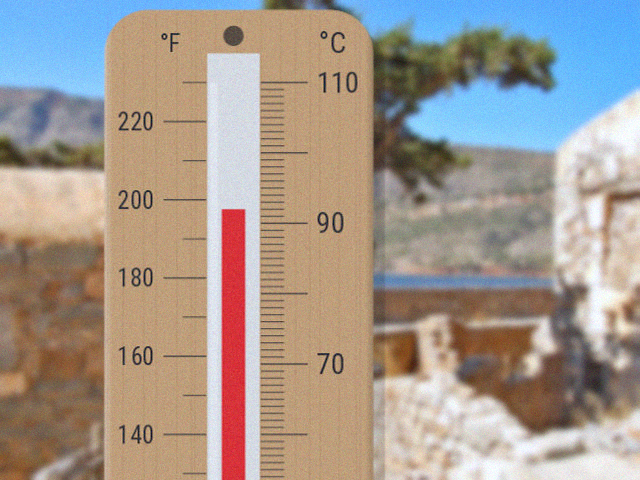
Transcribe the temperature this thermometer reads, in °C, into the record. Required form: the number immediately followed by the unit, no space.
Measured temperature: 92°C
